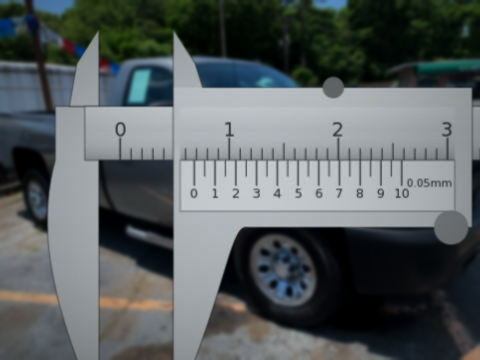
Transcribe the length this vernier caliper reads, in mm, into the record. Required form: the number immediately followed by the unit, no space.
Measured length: 6.8mm
